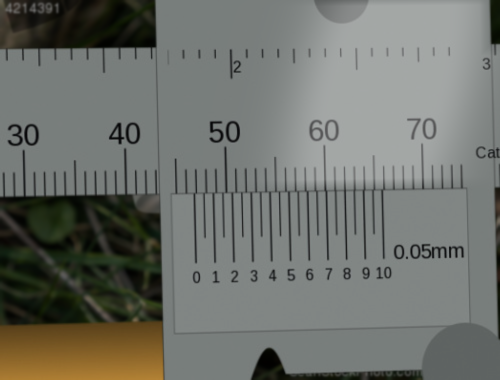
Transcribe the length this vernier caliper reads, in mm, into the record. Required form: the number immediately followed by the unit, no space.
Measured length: 46.8mm
